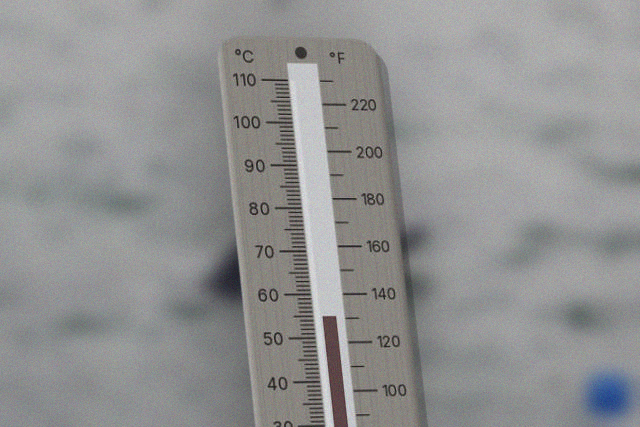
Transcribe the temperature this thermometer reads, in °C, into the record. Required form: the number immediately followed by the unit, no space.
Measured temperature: 55°C
